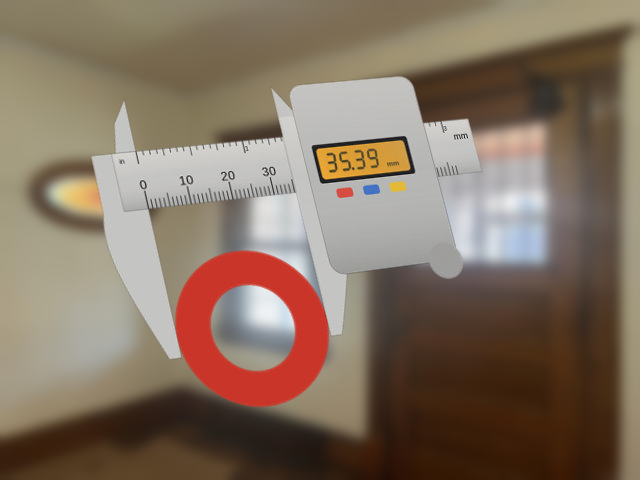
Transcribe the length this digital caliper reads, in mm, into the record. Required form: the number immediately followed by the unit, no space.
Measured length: 35.39mm
